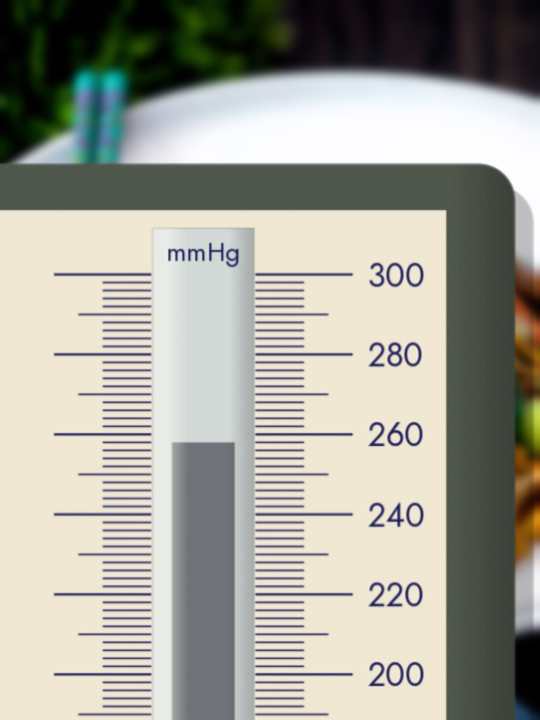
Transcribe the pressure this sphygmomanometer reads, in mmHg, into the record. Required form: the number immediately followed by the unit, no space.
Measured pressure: 258mmHg
